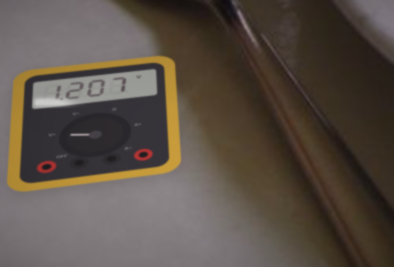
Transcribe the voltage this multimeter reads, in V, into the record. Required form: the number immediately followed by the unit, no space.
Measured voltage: 1.207V
